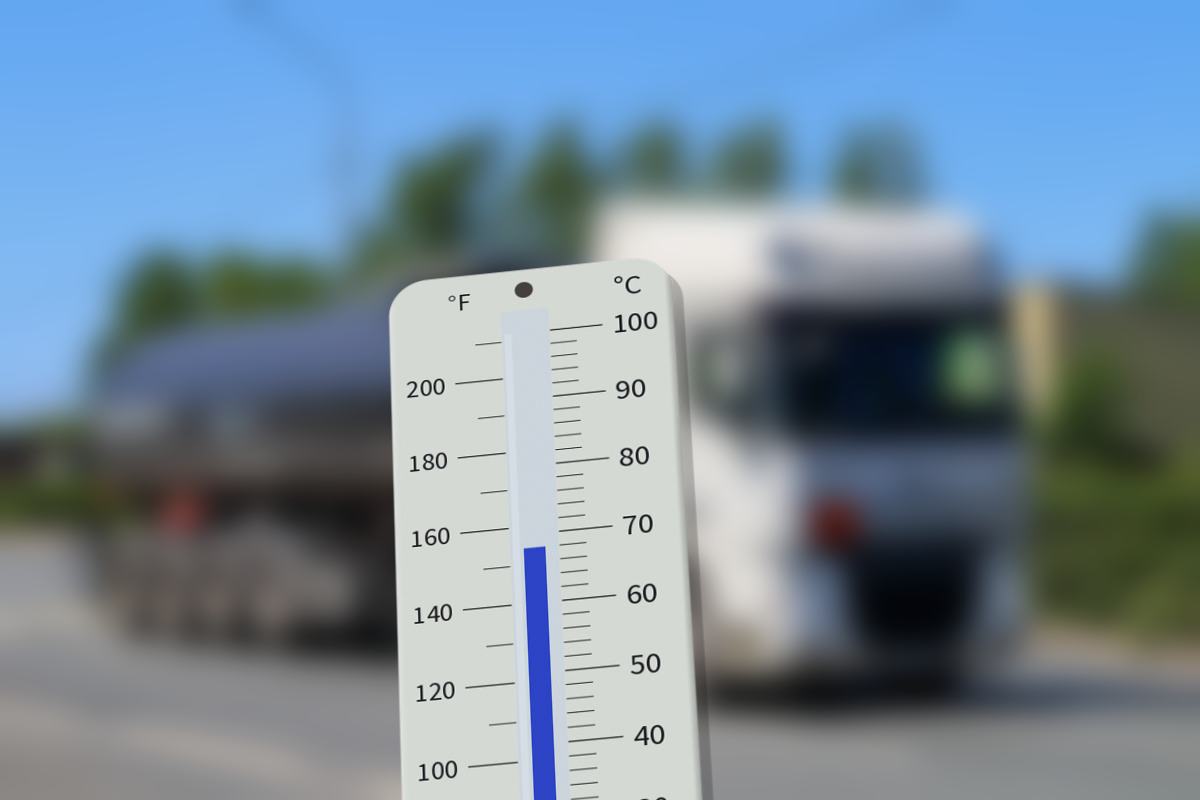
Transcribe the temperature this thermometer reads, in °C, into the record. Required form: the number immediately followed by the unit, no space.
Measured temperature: 68°C
